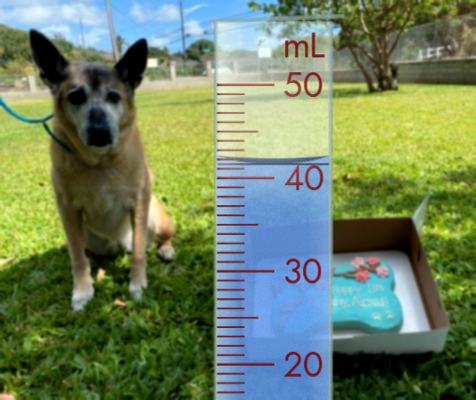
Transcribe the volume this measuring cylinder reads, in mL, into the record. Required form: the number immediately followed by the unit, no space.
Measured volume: 41.5mL
